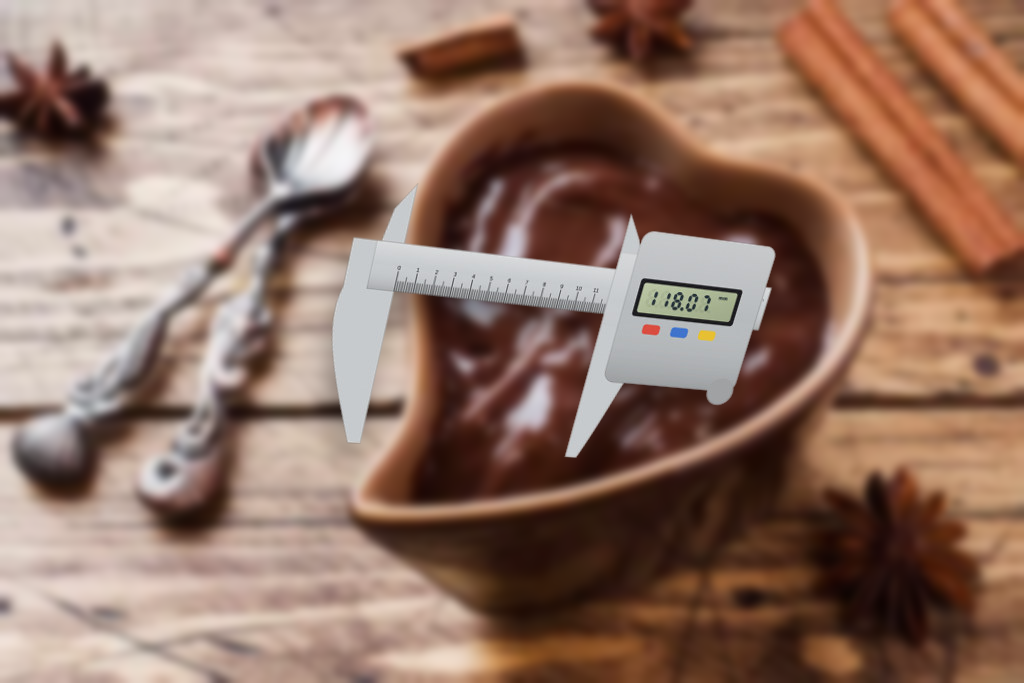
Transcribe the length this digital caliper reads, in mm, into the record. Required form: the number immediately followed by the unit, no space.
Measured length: 118.07mm
